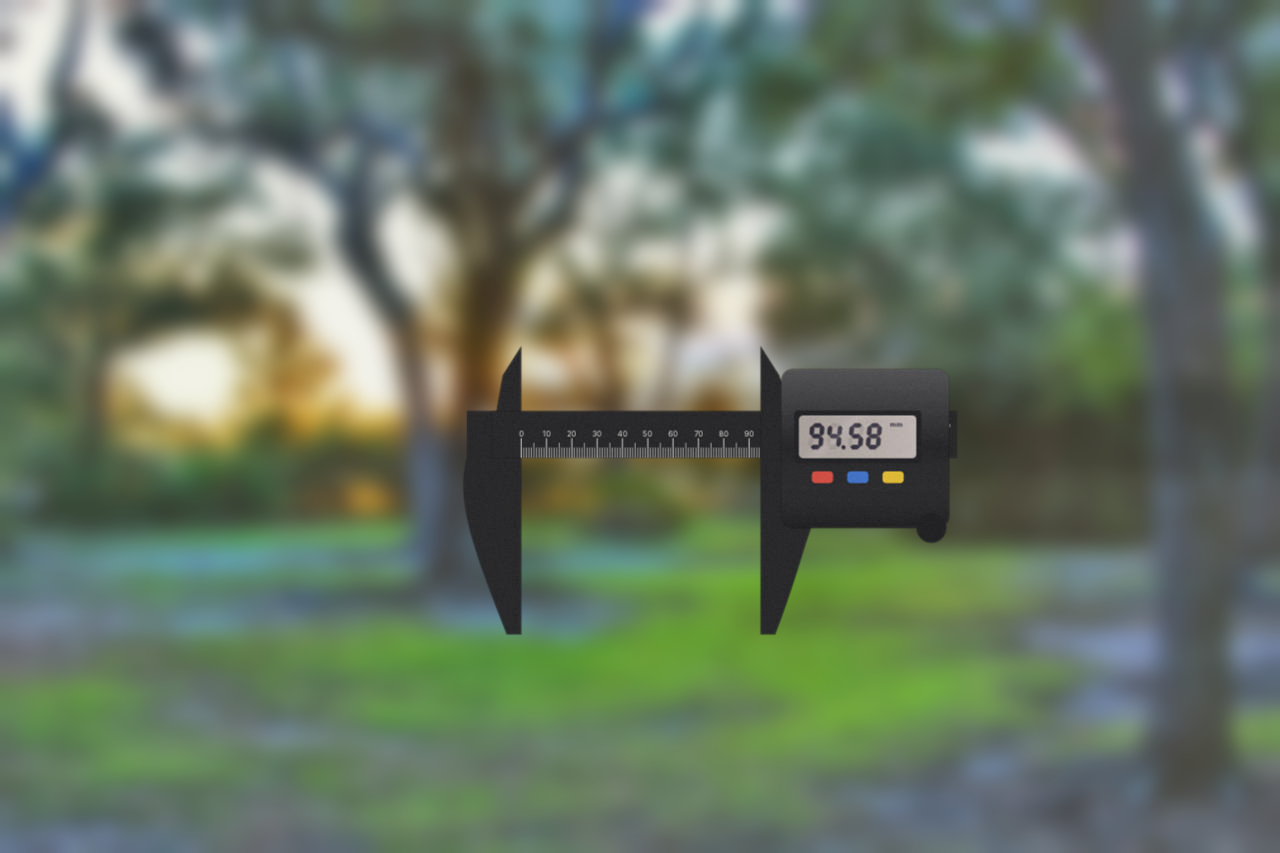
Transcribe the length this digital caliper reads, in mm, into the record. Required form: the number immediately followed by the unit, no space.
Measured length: 94.58mm
